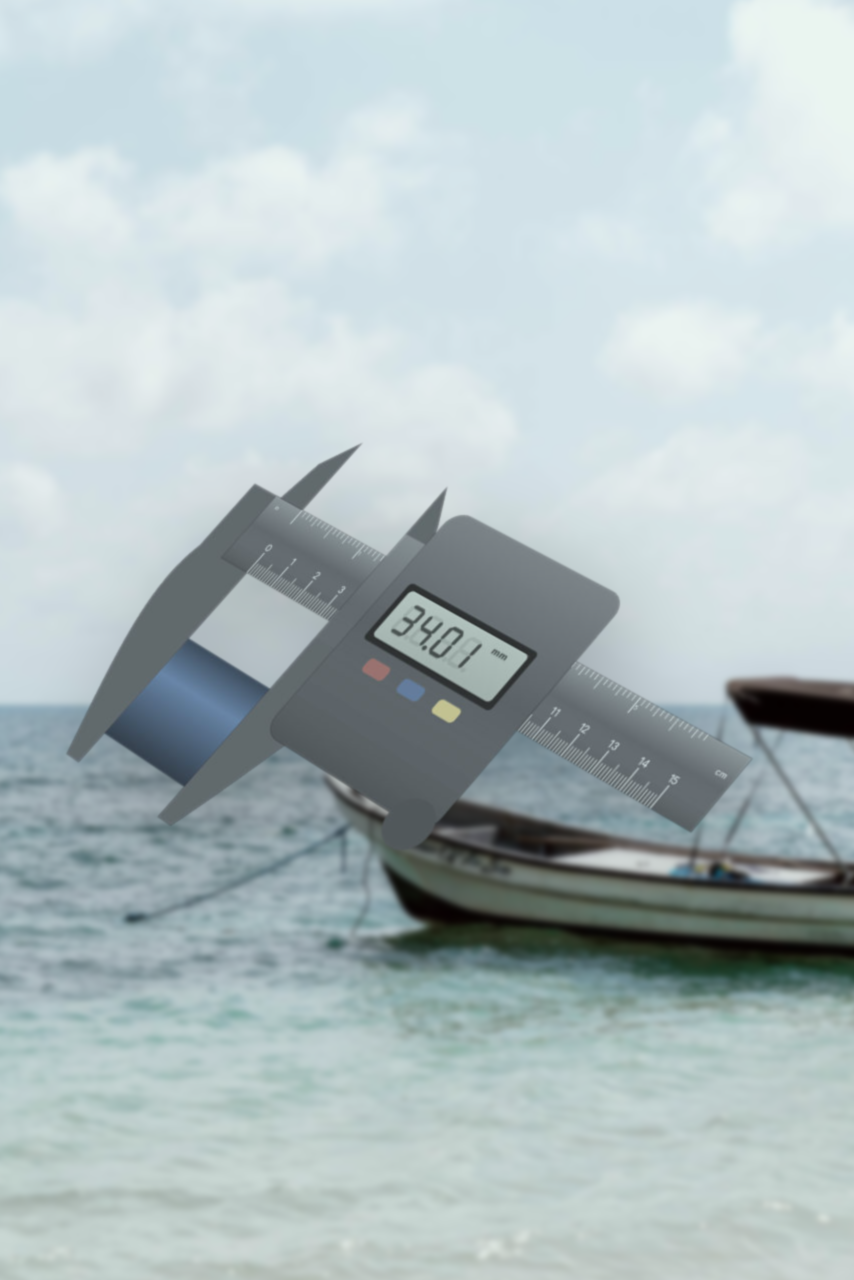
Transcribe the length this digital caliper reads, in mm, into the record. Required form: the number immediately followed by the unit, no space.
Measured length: 34.01mm
